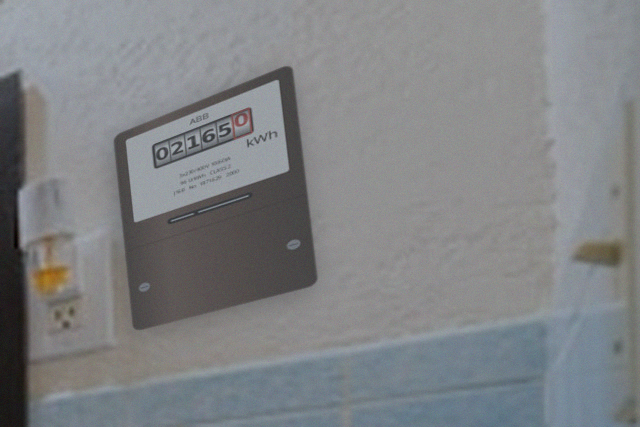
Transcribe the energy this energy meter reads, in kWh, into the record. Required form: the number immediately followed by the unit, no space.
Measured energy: 2165.0kWh
